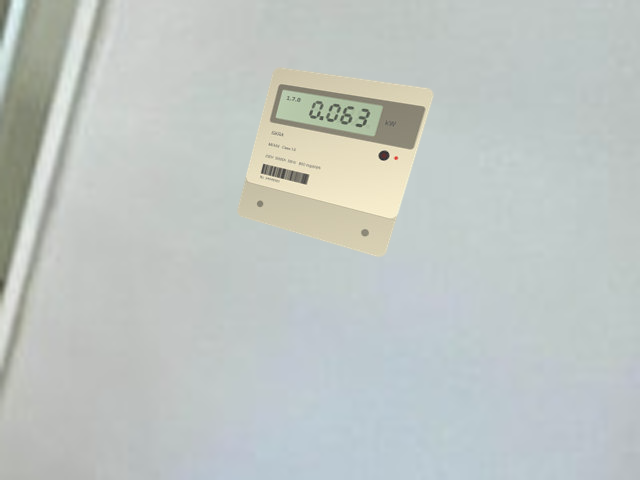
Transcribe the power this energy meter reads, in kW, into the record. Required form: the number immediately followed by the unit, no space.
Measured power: 0.063kW
